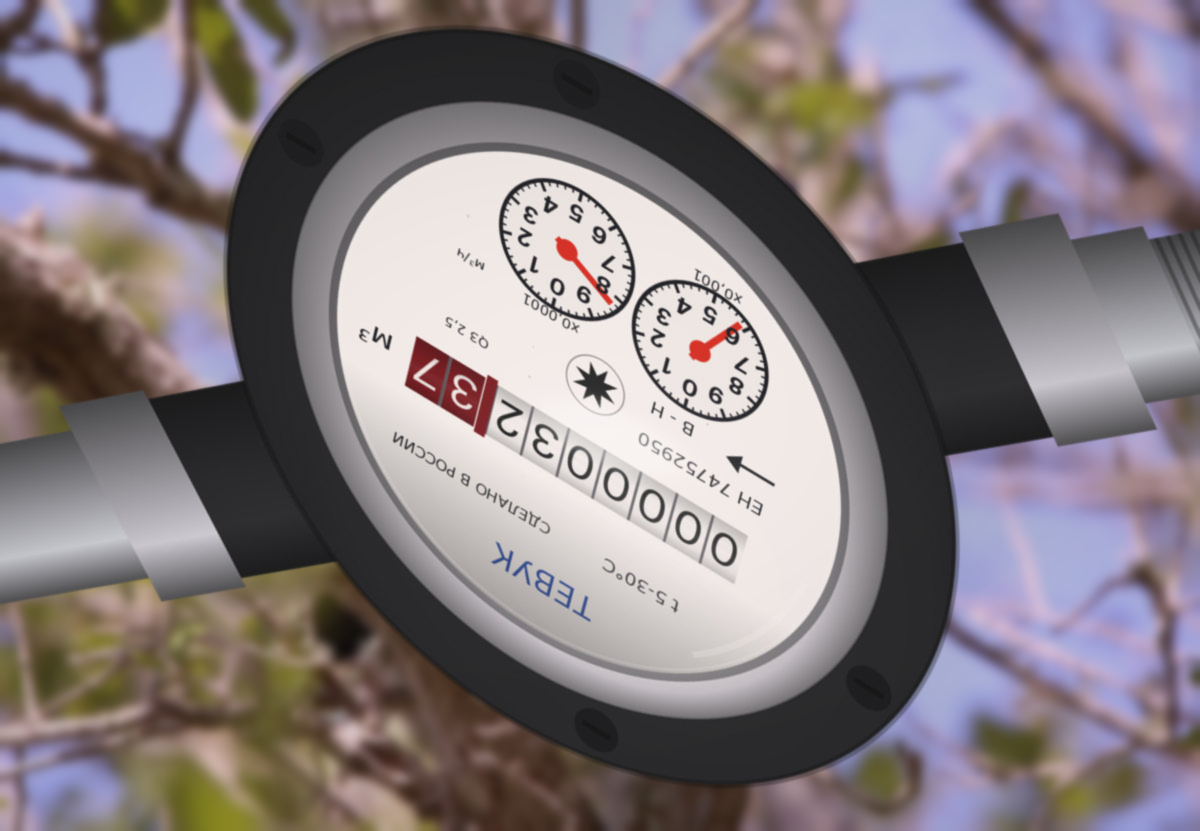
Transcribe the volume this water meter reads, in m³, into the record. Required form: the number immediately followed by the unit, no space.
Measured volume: 32.3758m³
